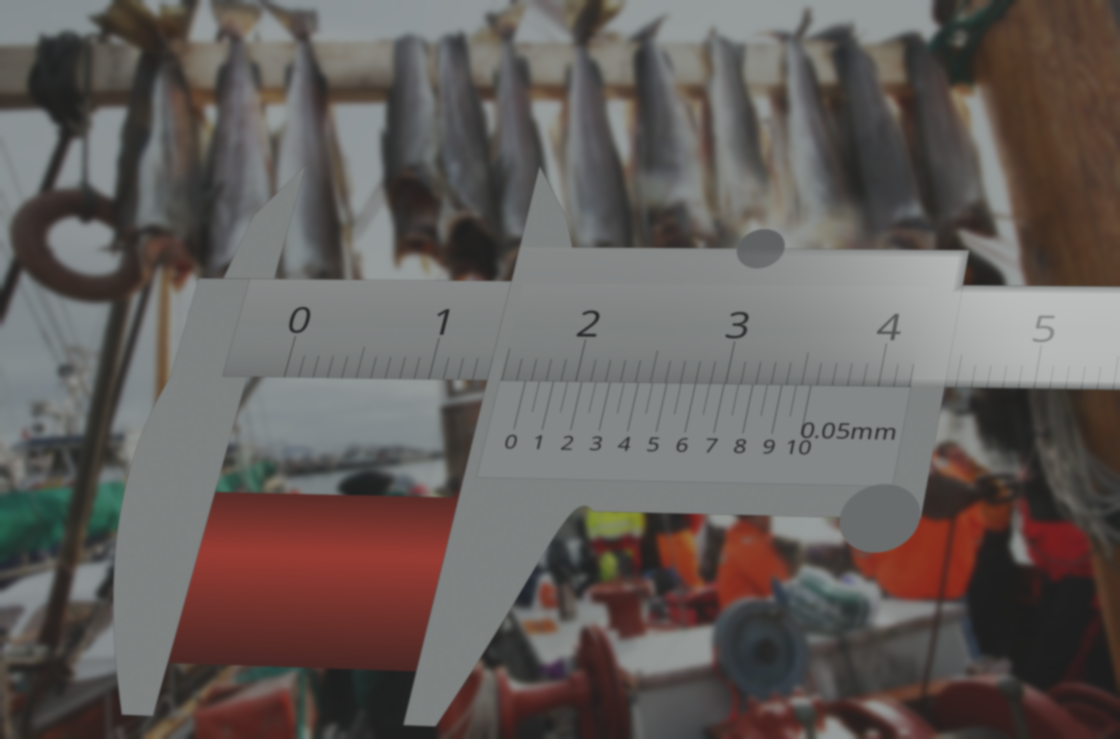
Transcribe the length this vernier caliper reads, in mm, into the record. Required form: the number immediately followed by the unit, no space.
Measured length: 16.6mm
